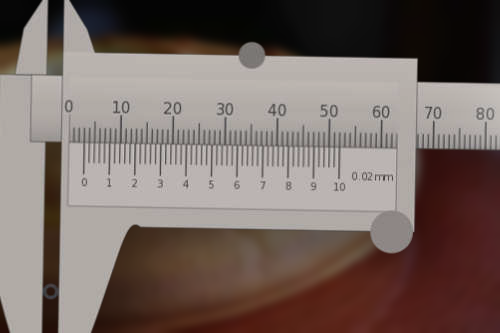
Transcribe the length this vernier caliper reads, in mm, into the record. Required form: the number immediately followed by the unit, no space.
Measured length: 3.0mm
